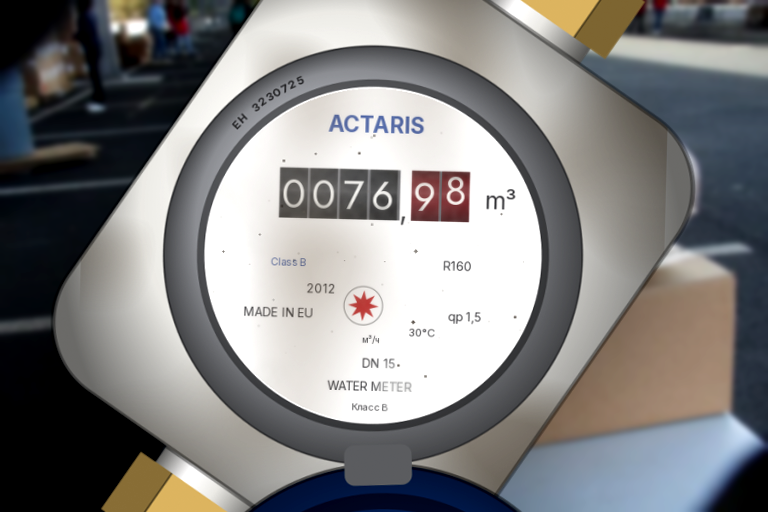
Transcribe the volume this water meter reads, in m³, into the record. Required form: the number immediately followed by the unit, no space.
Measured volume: 76.98m³
